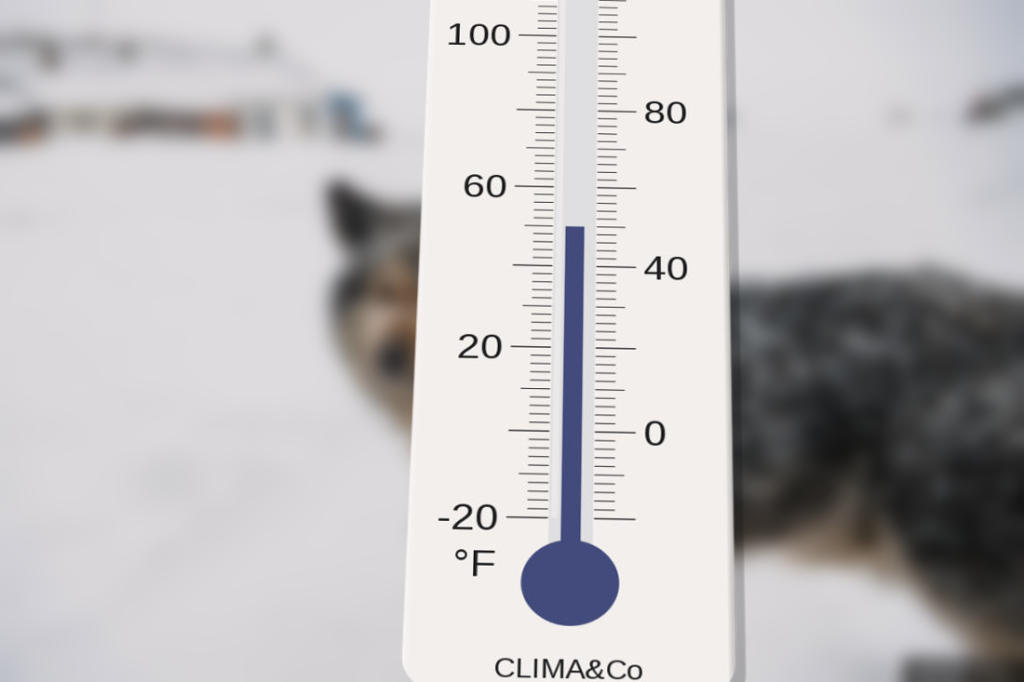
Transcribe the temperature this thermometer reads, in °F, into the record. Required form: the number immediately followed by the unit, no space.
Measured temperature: 50°F
